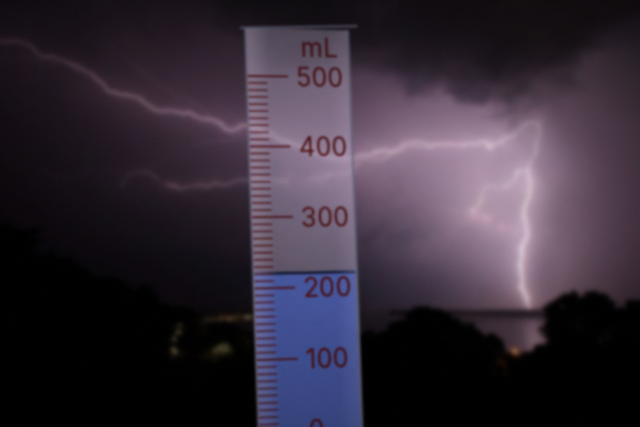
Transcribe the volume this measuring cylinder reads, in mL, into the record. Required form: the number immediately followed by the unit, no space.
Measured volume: 220mL
